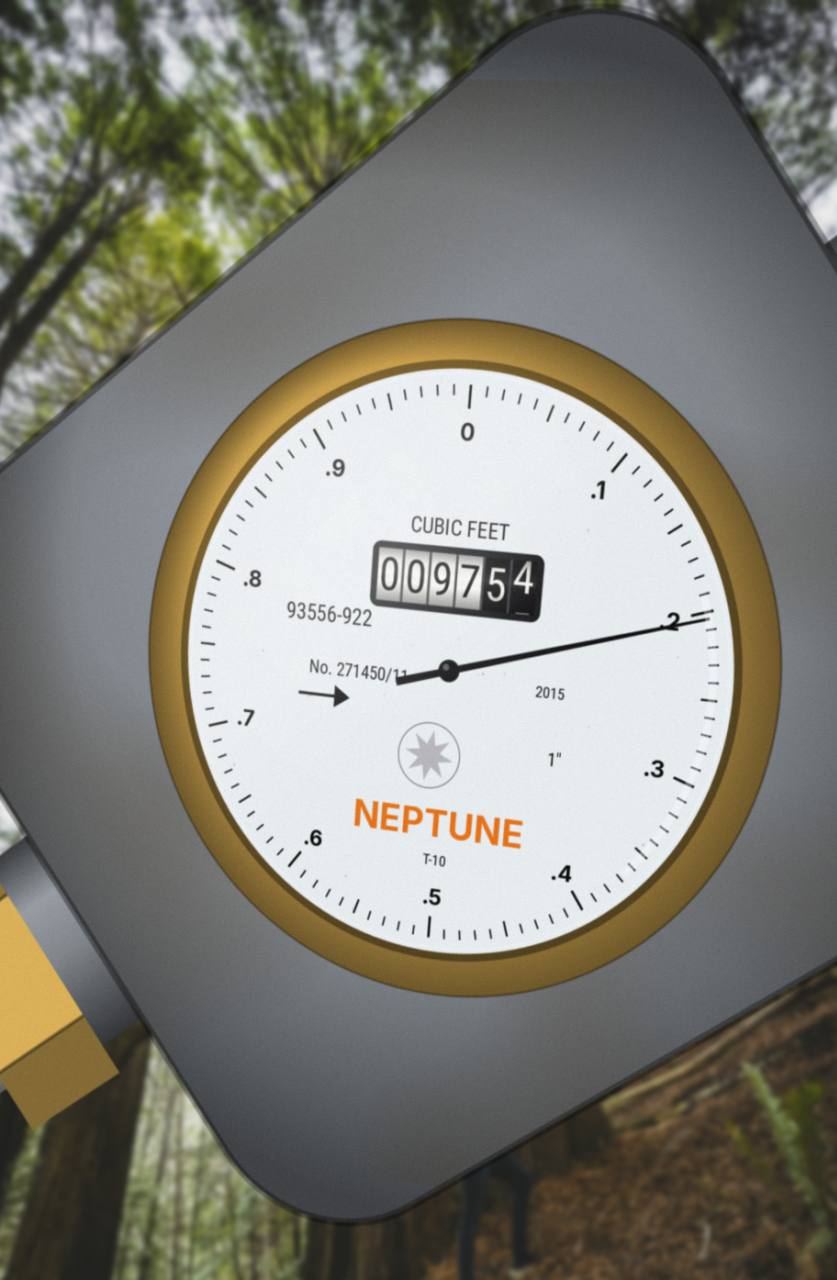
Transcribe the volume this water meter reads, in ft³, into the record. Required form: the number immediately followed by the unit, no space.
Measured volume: 9754.20ft³
